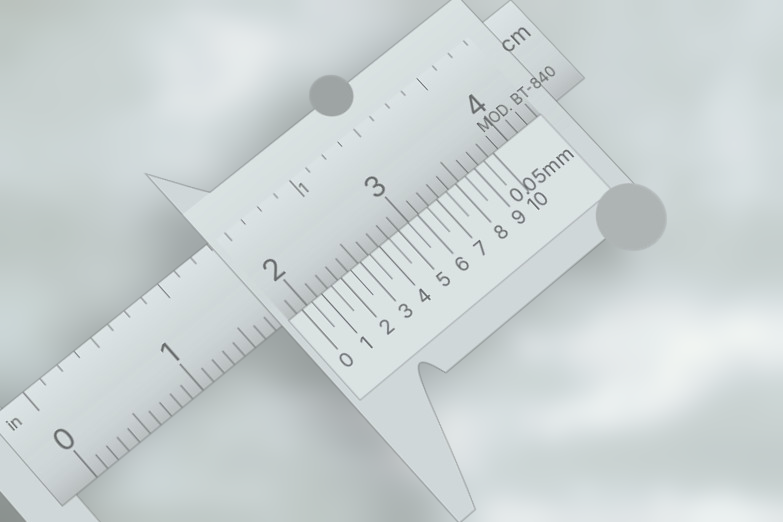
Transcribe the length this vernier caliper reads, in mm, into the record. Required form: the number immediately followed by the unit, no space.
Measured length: 19.5mm
